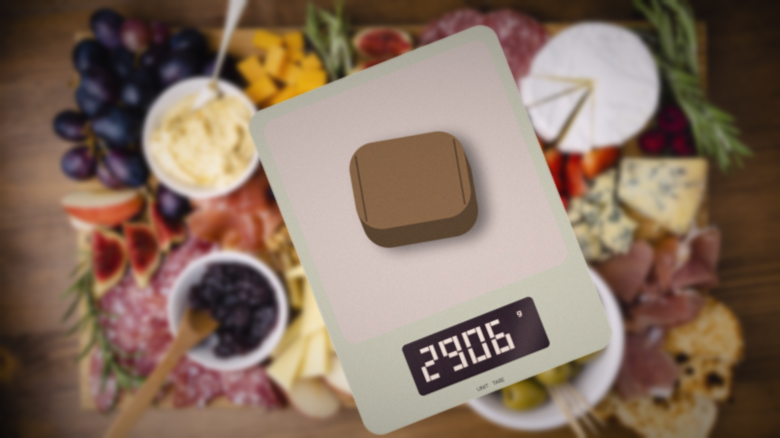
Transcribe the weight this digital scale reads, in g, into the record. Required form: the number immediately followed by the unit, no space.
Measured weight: 2906g
